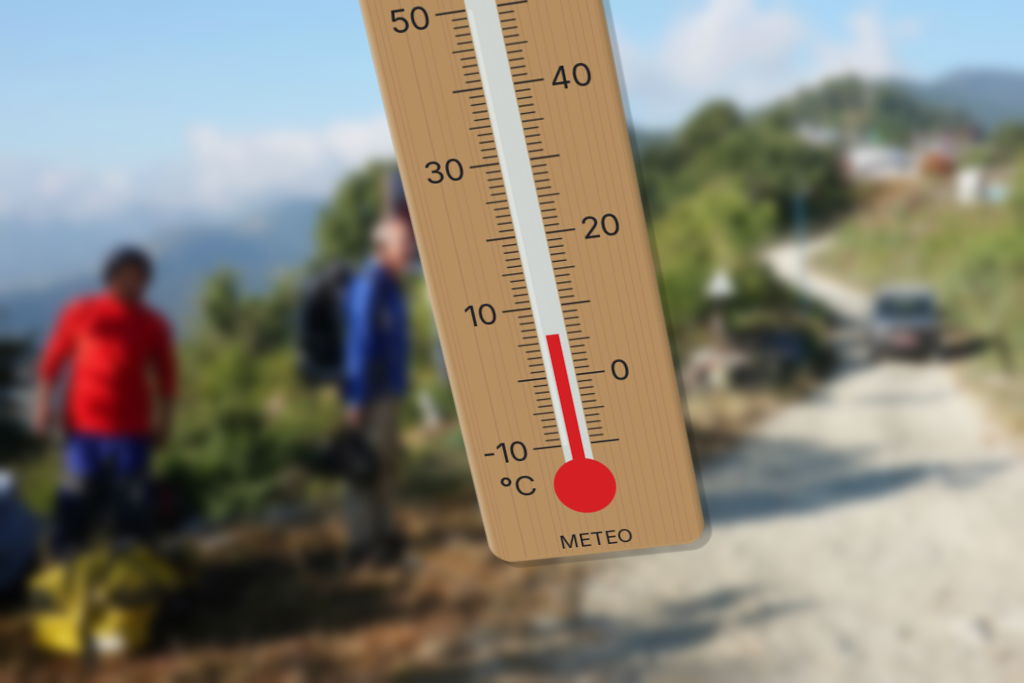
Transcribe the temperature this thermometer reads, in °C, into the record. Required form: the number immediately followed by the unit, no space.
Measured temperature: 6°C
